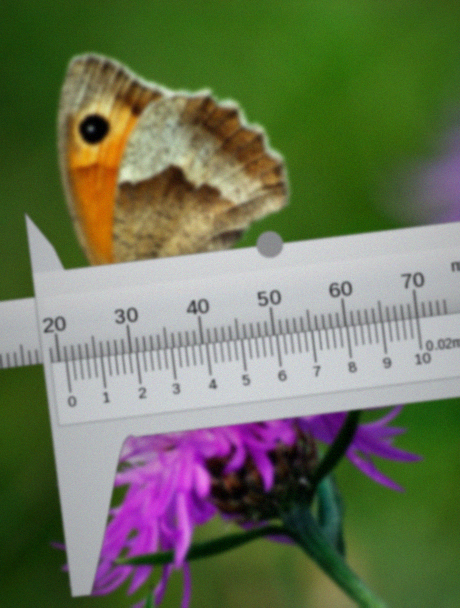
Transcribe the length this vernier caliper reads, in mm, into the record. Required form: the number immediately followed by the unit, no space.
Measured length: 21.0mm
